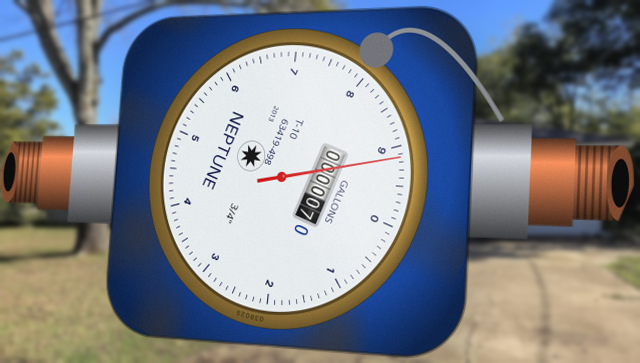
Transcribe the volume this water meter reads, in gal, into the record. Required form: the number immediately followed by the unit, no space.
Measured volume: 69.1gal
